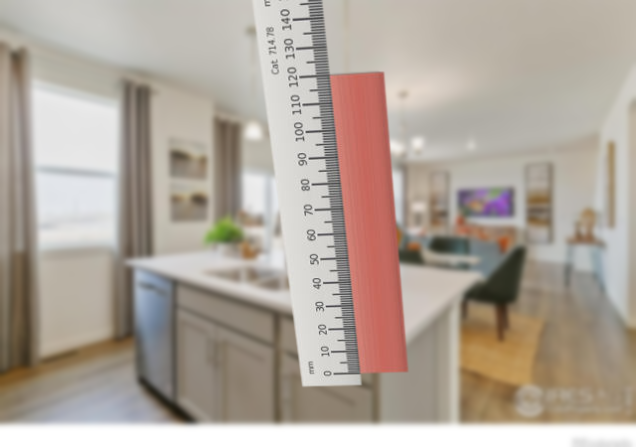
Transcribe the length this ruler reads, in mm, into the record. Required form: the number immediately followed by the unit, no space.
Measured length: 120mm
